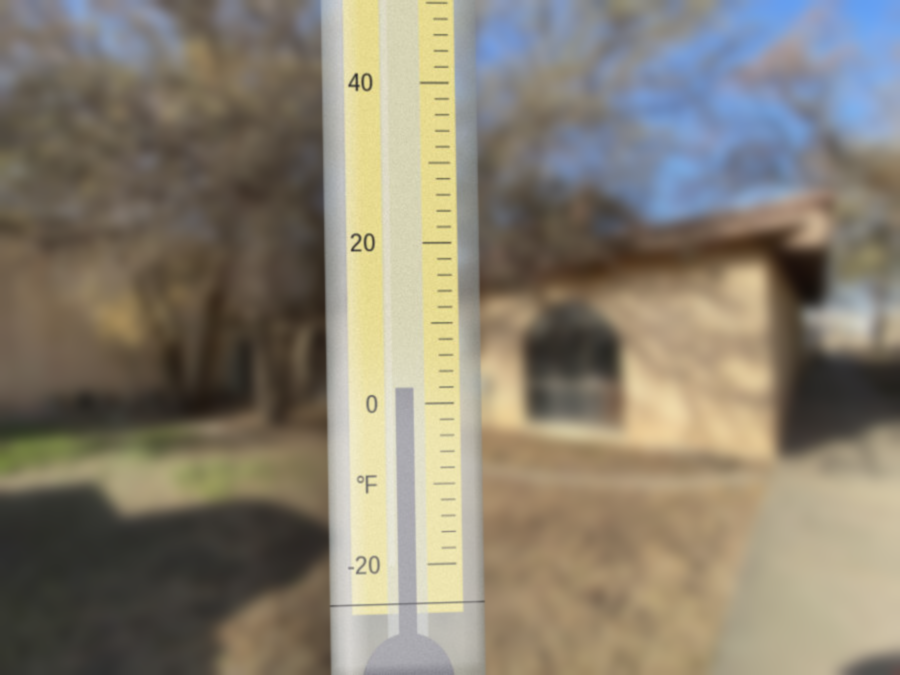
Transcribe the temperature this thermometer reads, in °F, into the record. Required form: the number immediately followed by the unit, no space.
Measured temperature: 2°F
